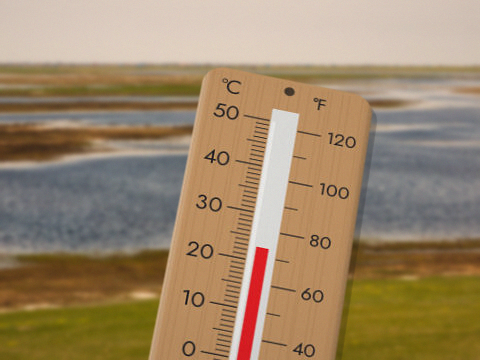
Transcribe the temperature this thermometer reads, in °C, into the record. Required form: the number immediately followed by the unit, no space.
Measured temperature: 23°C
